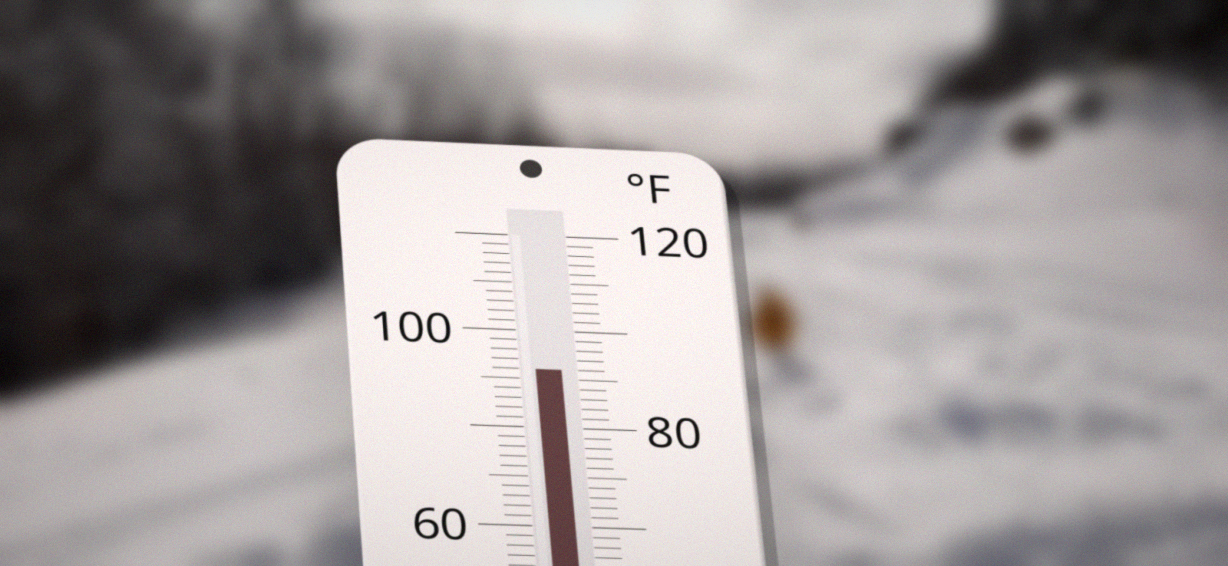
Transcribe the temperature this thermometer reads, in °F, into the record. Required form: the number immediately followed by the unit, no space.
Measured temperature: 92°F
